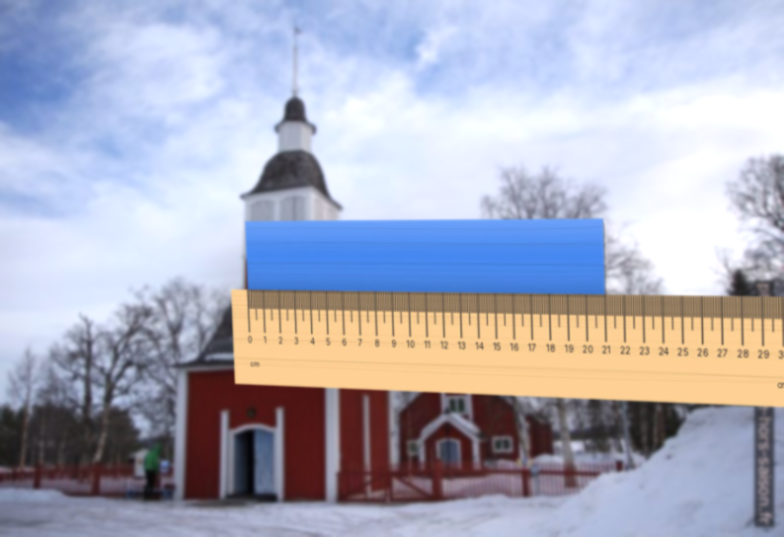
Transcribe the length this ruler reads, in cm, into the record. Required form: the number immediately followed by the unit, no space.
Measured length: 21cm
